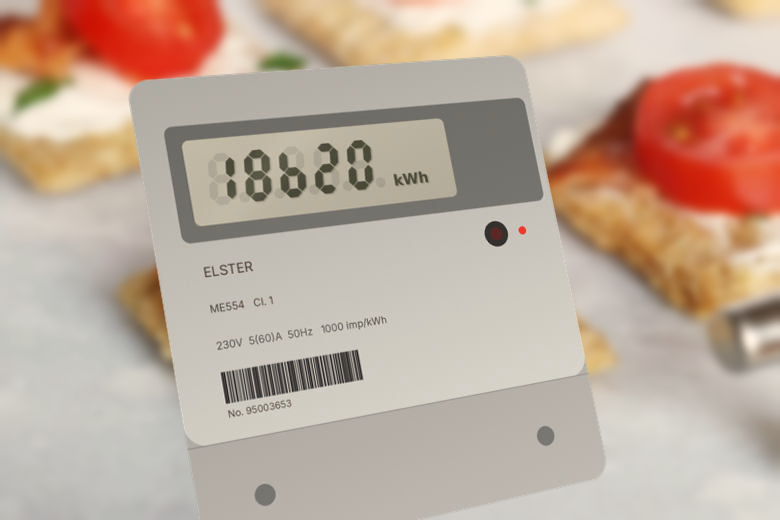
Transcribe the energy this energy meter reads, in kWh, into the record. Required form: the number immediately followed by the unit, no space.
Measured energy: 18620kWh
